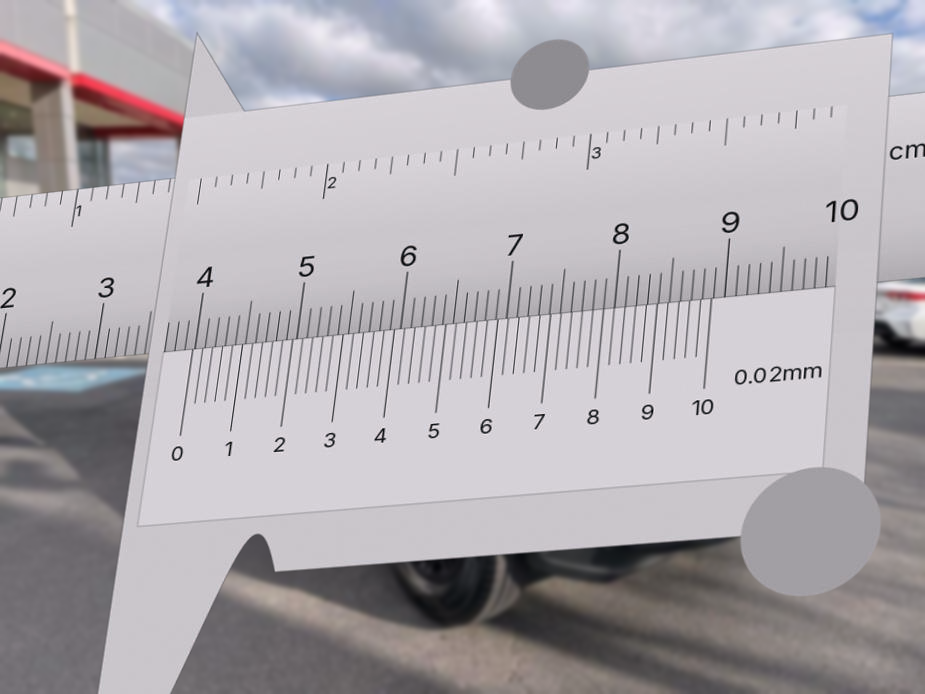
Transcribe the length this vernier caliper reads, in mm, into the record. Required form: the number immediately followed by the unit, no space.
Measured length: 39.8mm
